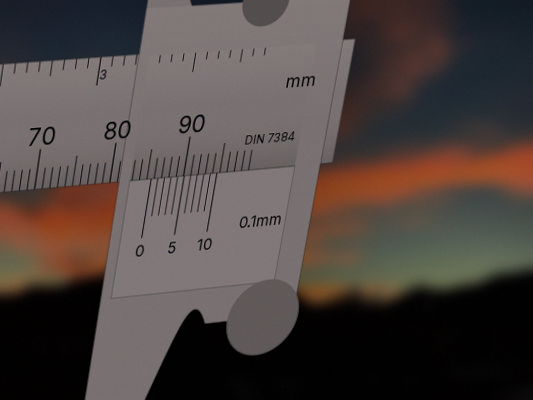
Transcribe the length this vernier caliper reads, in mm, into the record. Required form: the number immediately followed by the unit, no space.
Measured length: 85.6mm
